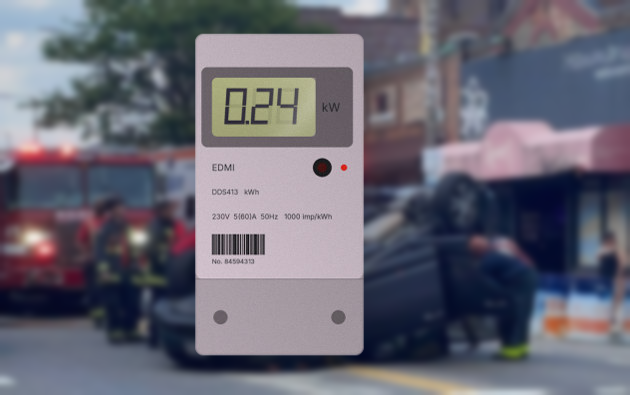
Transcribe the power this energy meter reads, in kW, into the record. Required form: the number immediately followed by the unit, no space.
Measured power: 0.24kW
